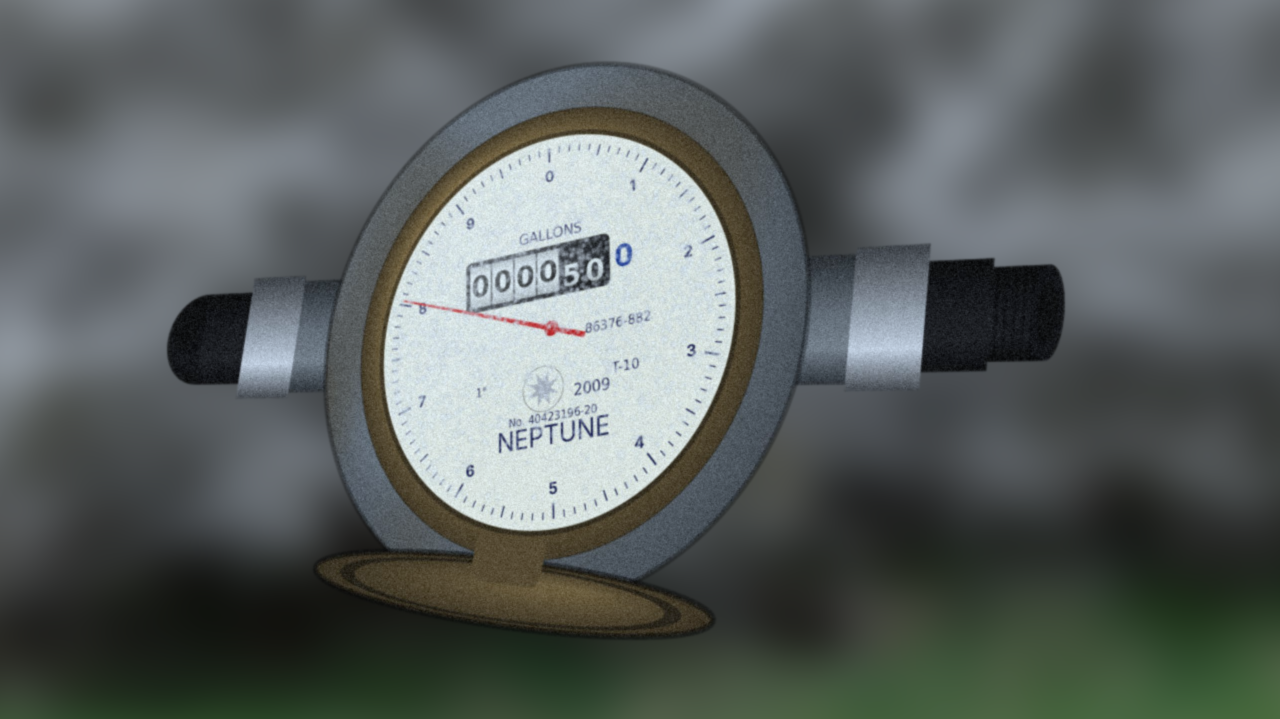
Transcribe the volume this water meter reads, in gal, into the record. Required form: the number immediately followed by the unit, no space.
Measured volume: 498.0gal
